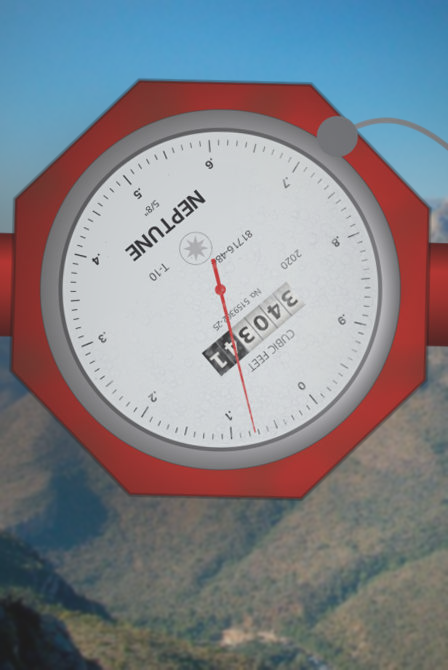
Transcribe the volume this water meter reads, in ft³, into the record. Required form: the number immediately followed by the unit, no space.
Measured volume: 340341.07ft³
